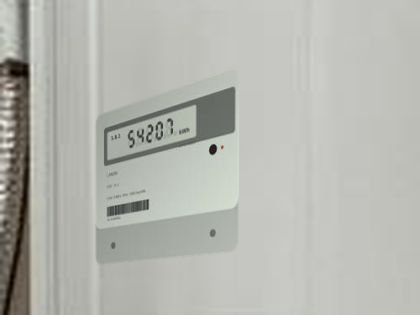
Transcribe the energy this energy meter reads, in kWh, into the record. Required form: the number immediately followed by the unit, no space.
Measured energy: 54207kWh
